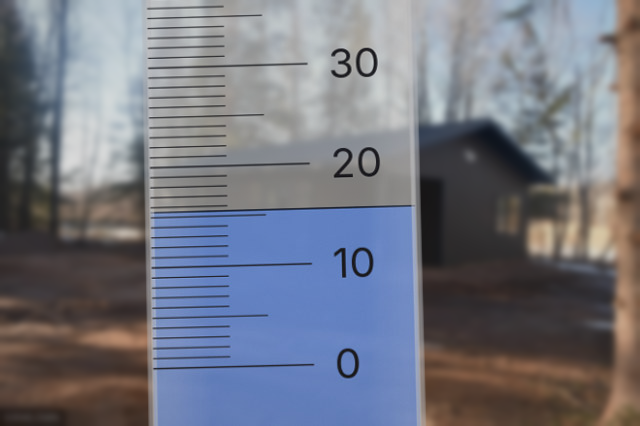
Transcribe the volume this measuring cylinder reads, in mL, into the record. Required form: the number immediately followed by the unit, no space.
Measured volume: 15.5mL
